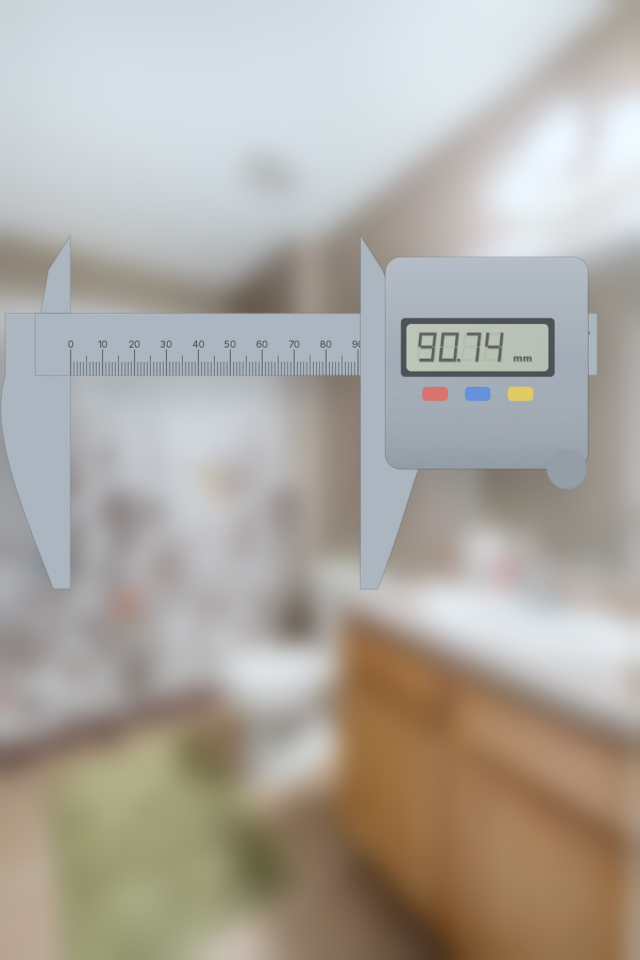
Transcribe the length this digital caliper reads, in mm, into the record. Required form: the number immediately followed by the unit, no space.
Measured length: 90.74mm
